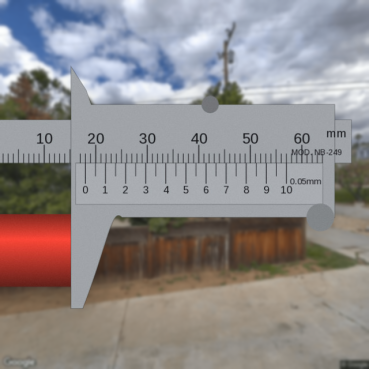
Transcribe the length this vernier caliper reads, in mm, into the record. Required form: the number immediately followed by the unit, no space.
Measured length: 18.0mm
